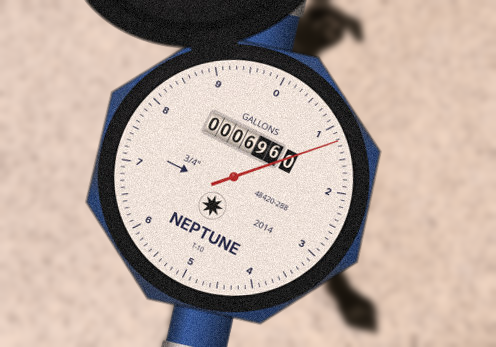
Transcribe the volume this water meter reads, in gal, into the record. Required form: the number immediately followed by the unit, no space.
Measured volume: 6961.2gal
